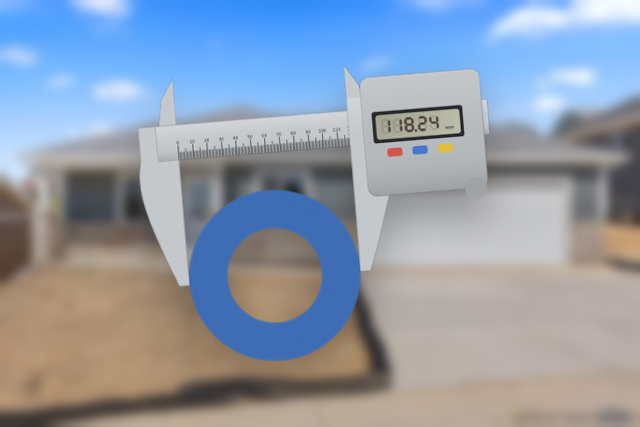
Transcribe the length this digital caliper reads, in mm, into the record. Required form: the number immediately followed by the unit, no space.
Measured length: 118.24mm
